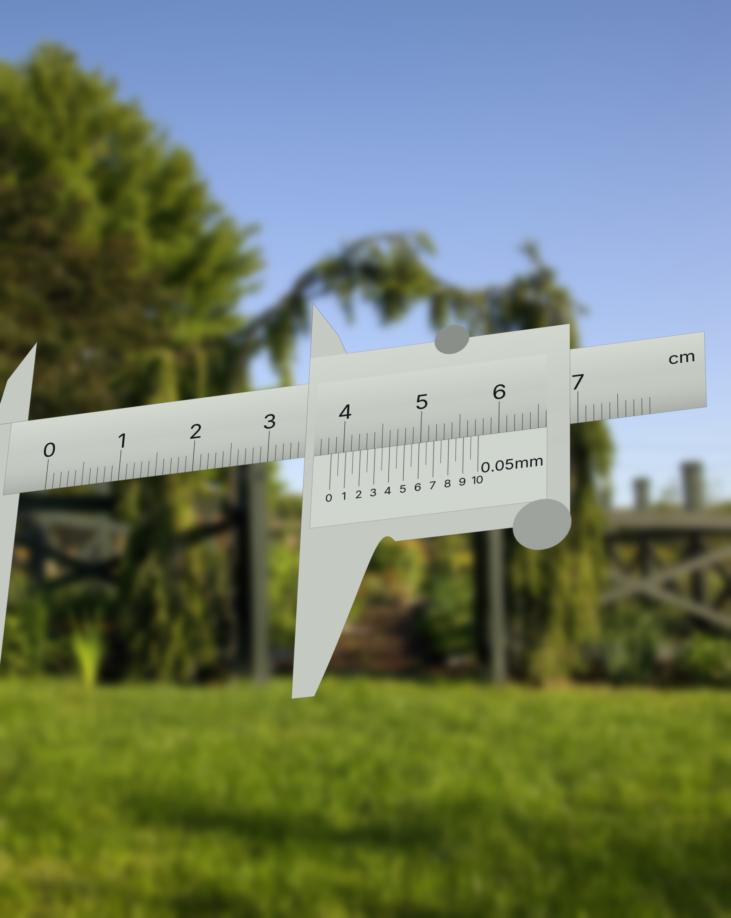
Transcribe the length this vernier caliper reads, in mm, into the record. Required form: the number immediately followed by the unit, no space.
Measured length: 38.4mm
